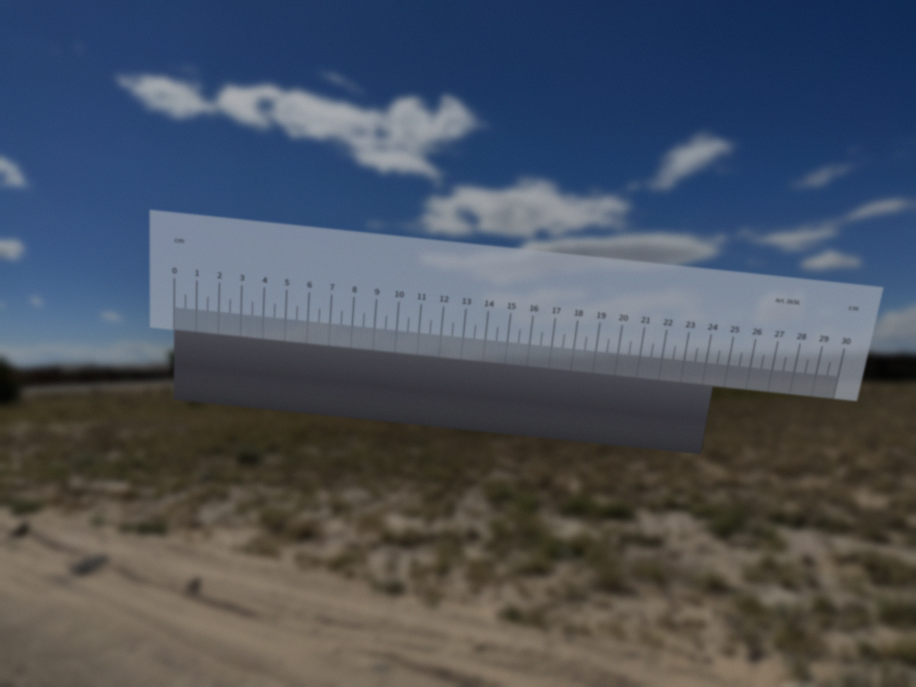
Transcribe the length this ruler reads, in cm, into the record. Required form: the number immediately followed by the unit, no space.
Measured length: 24.5cm
